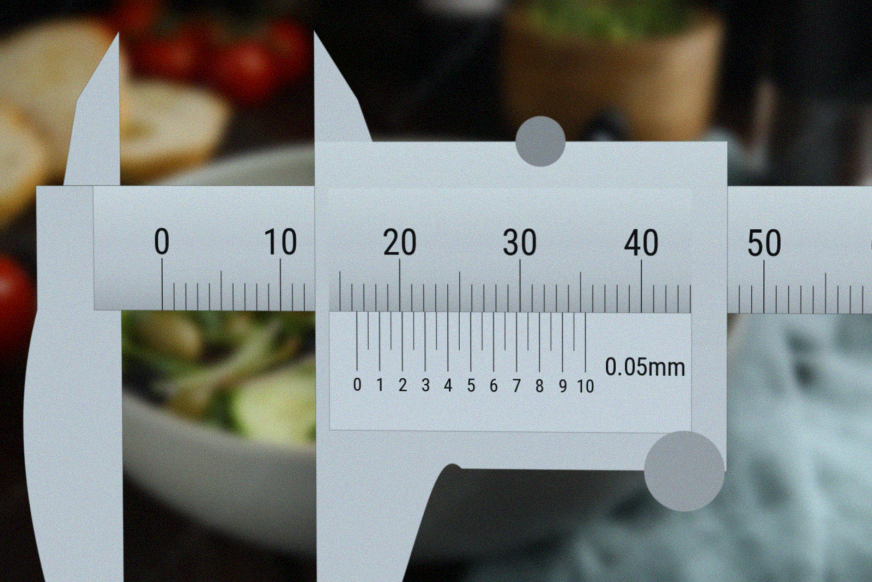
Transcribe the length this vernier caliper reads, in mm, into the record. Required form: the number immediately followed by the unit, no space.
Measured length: 16.4mm
